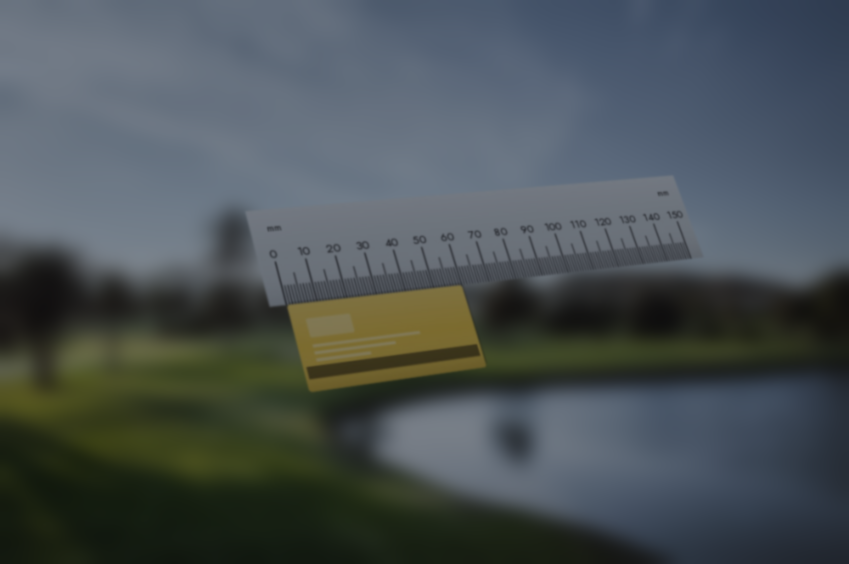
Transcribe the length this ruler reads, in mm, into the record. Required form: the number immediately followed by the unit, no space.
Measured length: 60mm
